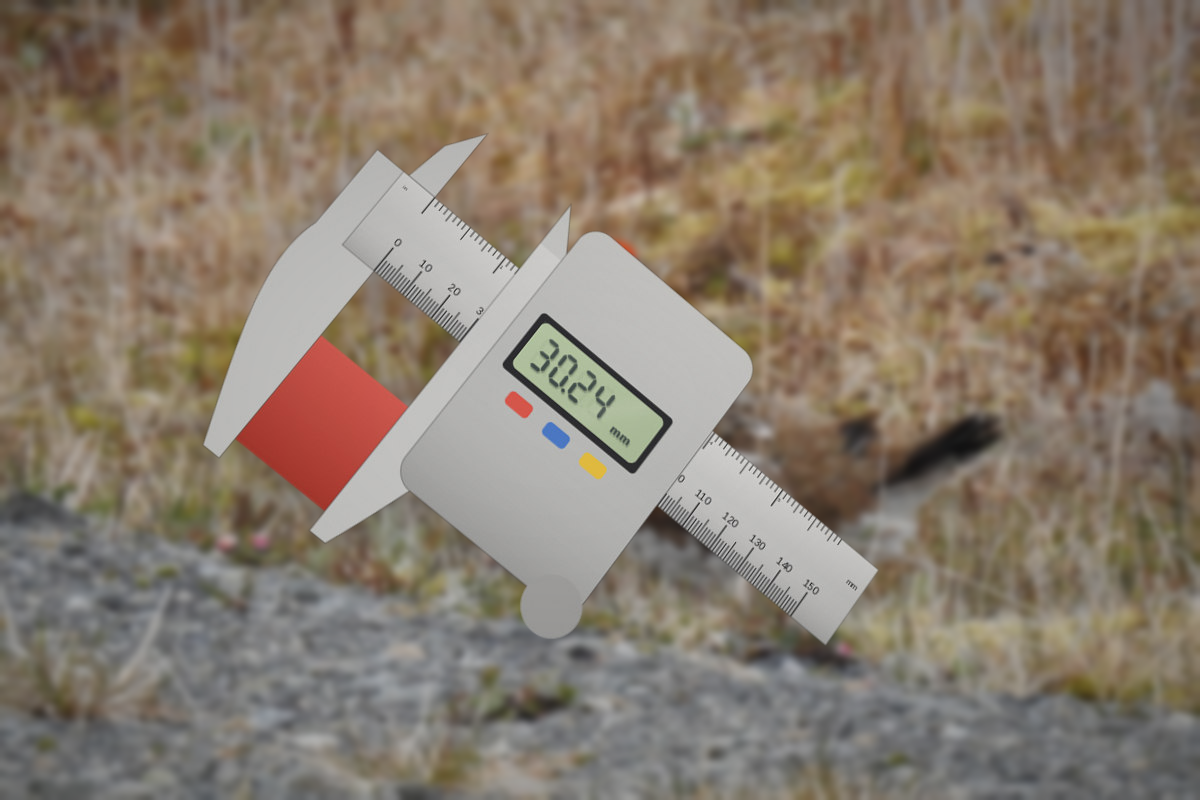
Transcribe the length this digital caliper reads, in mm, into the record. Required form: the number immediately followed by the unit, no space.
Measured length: 30.24mm
